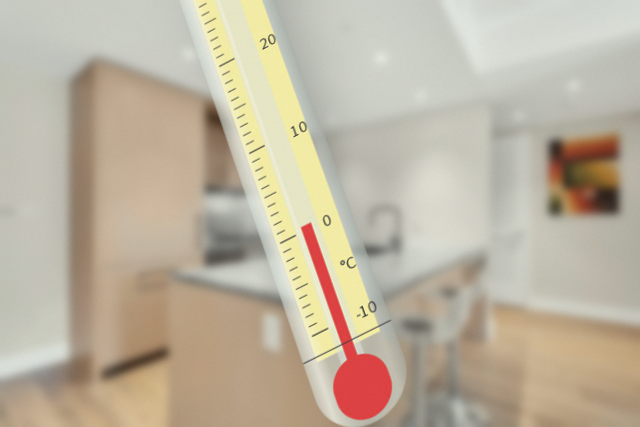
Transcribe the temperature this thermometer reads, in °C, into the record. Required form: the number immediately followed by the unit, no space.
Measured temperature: 0.5°C
